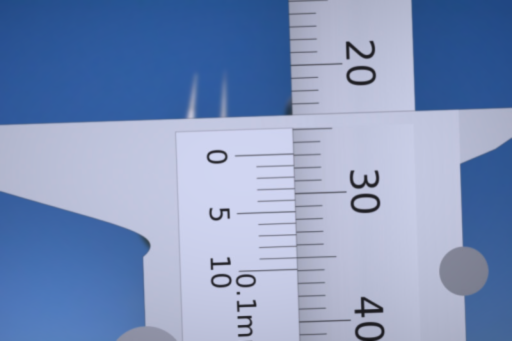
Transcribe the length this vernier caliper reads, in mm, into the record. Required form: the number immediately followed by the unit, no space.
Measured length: 26.9mm
